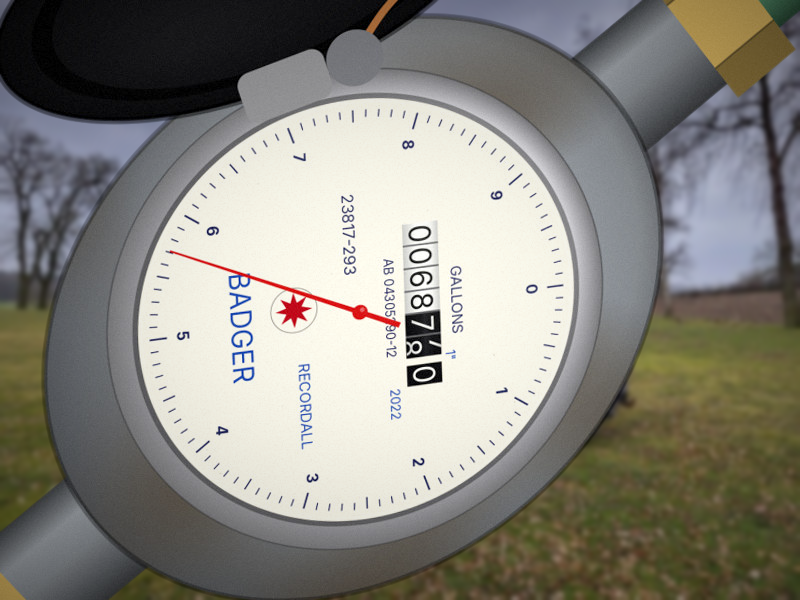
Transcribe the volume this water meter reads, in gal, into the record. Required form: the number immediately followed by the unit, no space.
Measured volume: 68775.7gal
